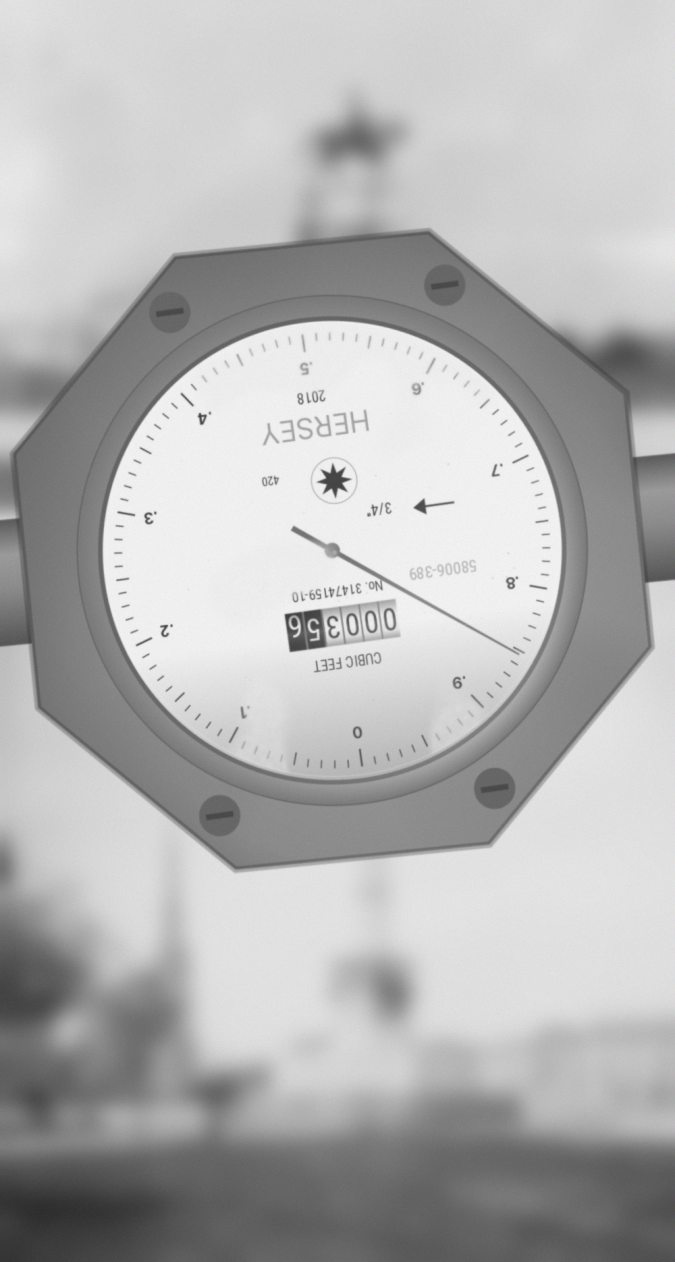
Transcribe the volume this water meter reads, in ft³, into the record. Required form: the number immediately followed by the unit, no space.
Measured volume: 355.85ft³
